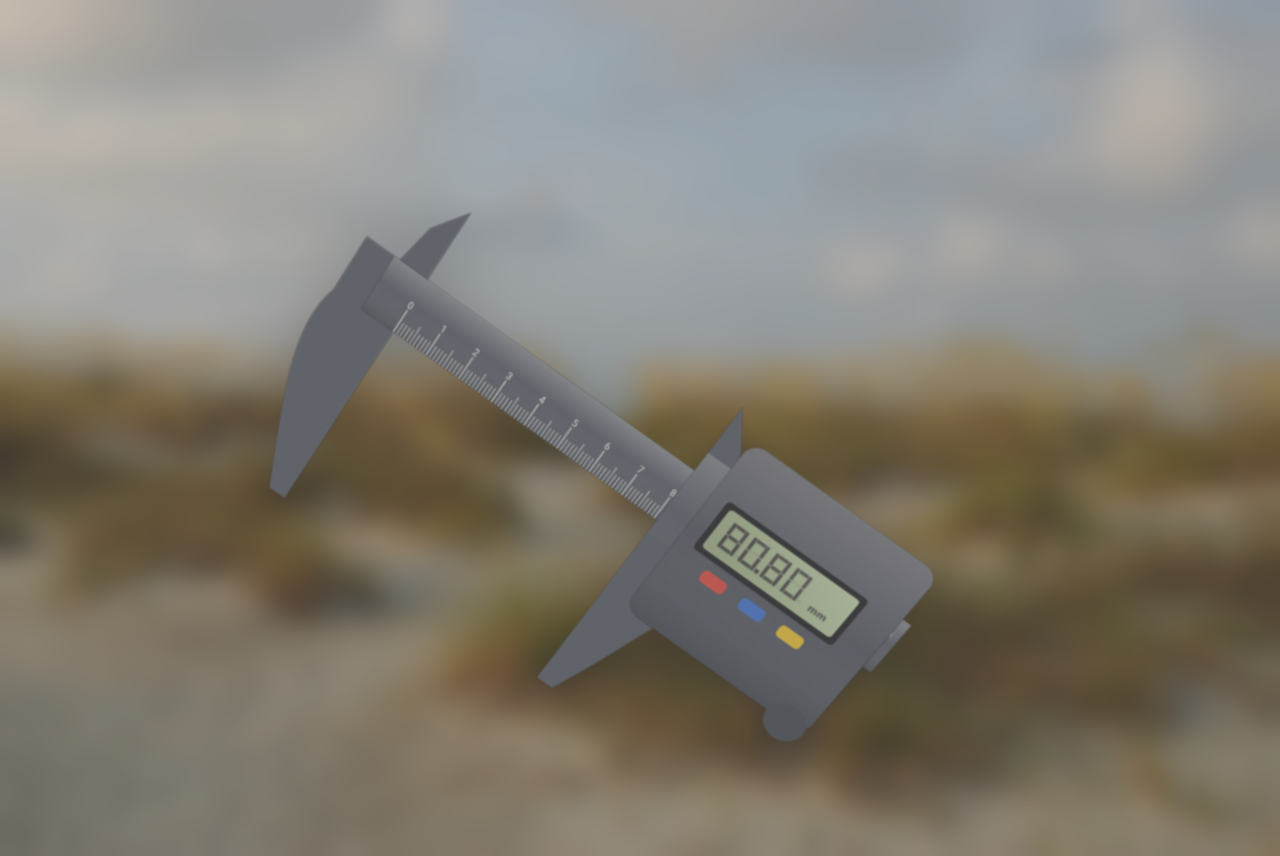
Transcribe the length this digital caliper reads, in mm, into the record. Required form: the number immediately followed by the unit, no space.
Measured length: 80.80mm
